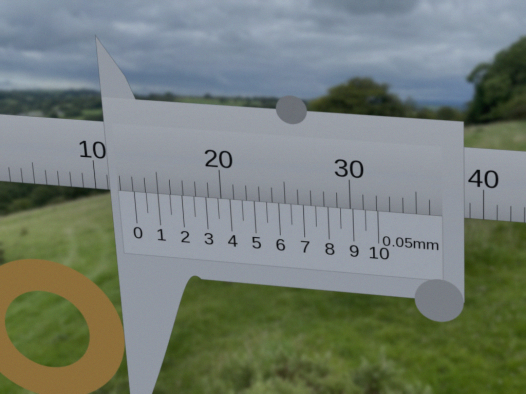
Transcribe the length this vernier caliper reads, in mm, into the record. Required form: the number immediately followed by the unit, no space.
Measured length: 13.1mm
